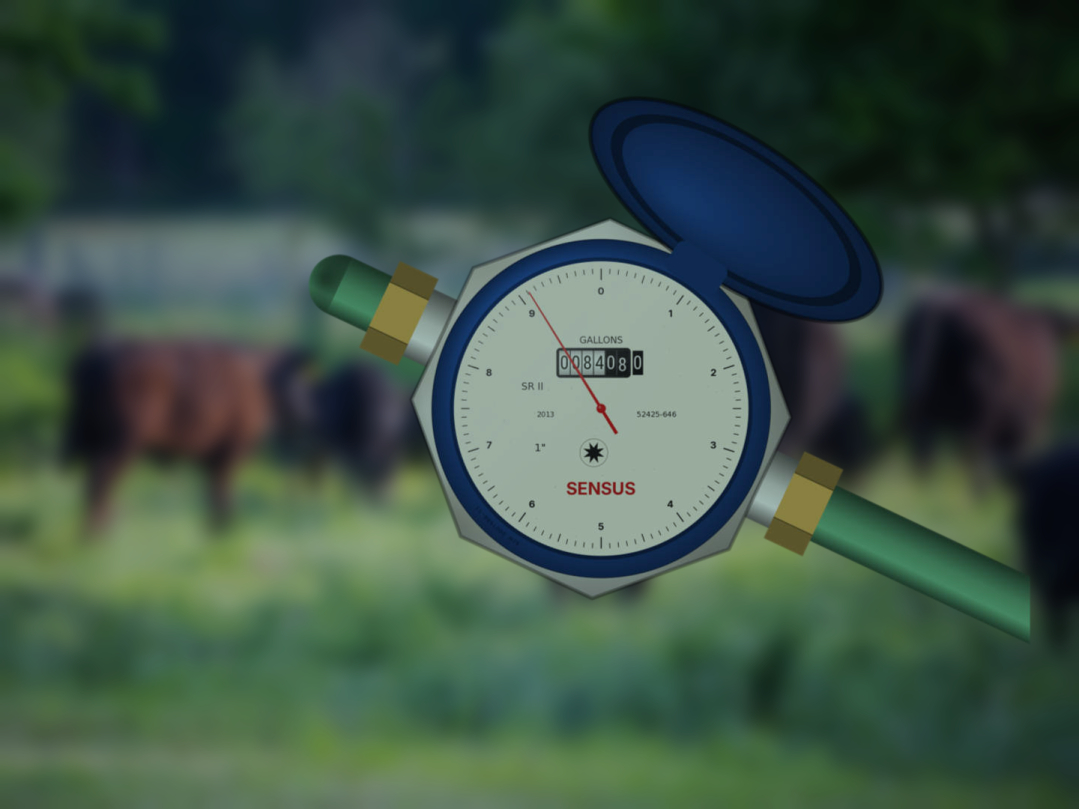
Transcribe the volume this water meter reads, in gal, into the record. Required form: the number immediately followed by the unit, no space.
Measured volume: 84079.1gal
